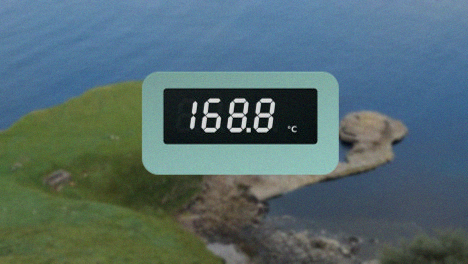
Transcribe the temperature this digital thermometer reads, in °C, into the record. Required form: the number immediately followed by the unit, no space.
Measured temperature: 168.8°C
